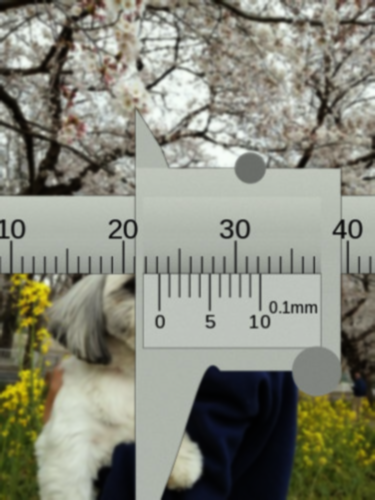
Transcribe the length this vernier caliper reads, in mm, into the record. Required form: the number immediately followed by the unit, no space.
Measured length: 23.2mm
